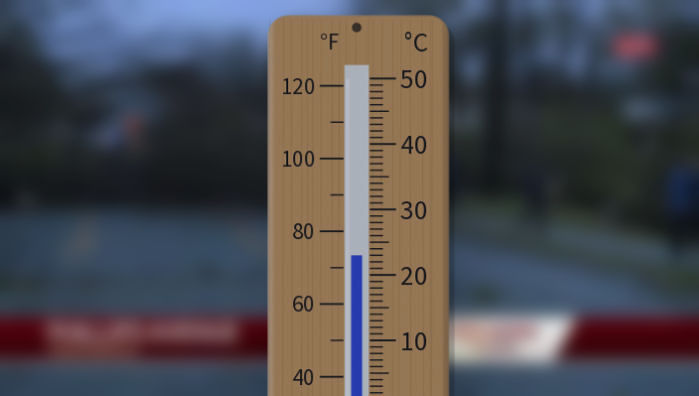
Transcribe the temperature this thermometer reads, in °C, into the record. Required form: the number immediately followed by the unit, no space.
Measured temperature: 23°C
